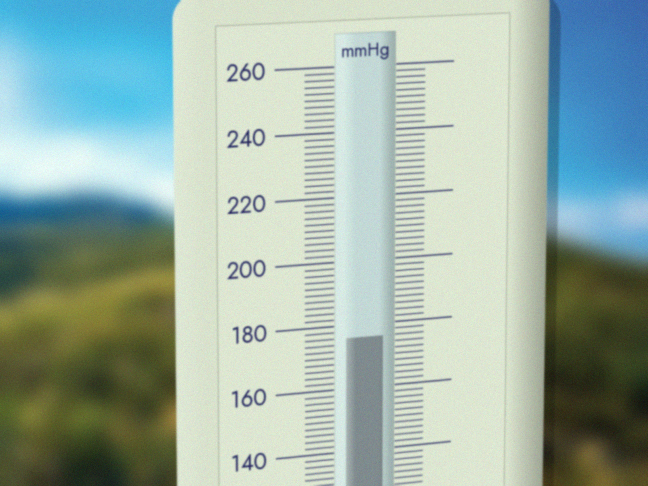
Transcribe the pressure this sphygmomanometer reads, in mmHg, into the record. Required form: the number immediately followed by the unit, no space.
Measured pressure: 176mmHg
